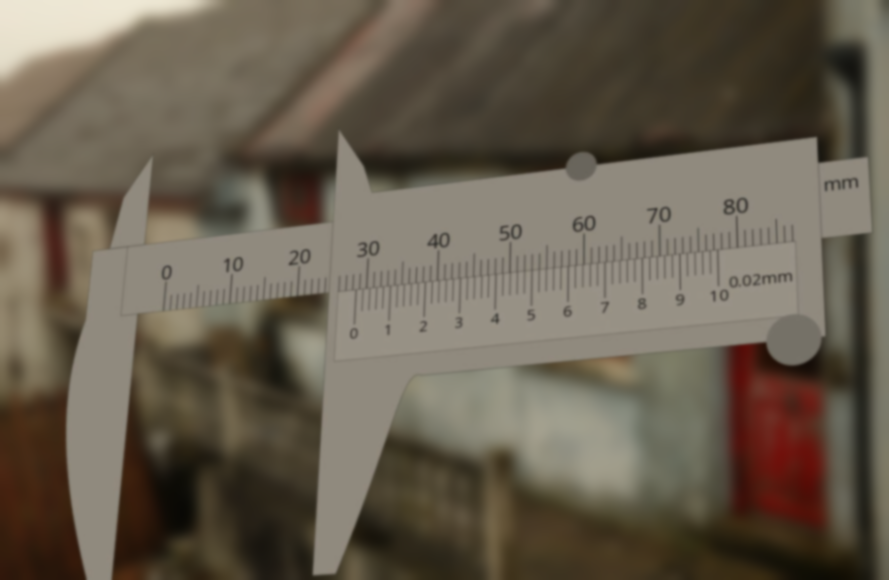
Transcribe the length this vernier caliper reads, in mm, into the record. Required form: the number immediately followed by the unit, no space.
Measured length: 28.5mm
